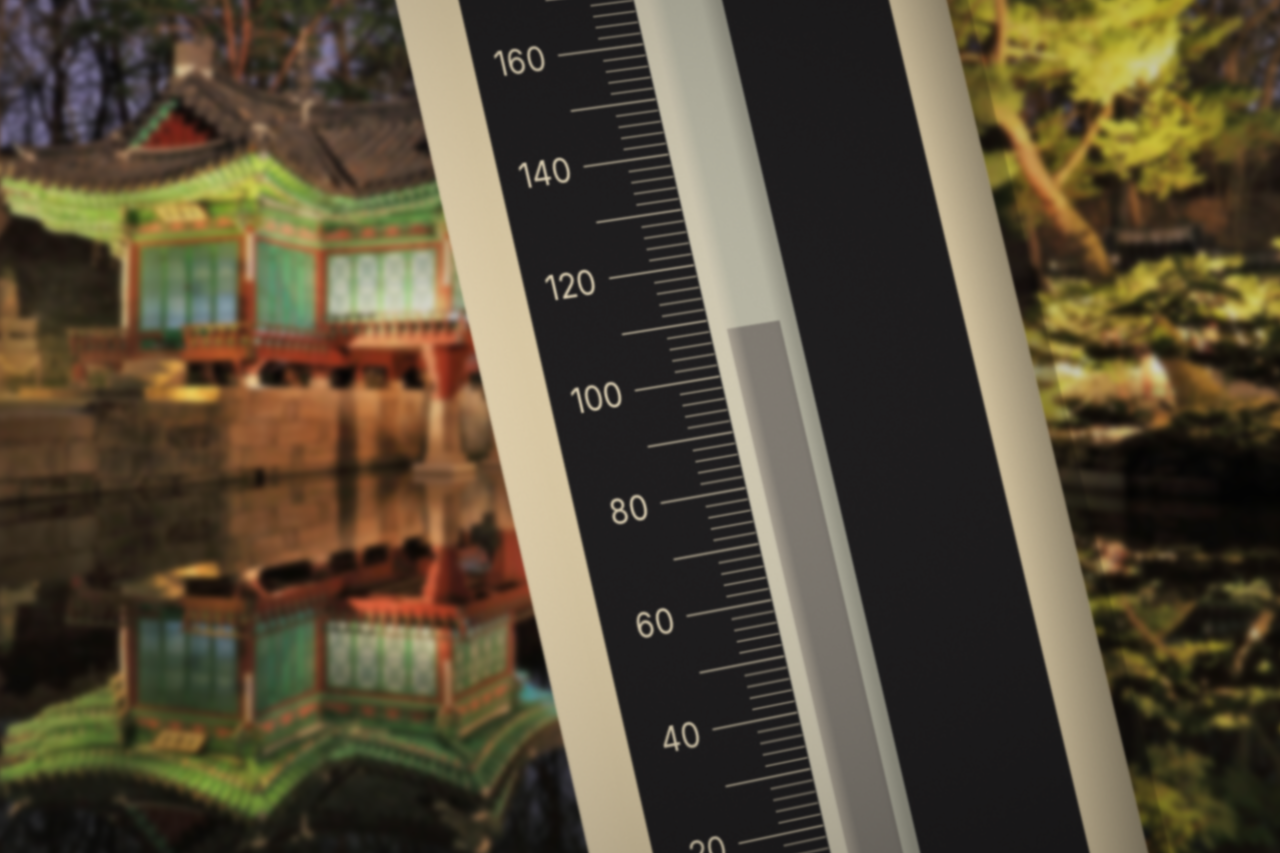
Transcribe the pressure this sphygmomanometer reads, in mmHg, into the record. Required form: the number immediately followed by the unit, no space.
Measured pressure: 108mmHg
